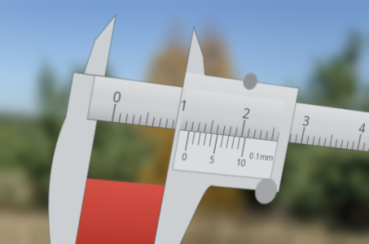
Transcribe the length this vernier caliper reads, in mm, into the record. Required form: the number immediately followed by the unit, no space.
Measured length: 11.6mm
